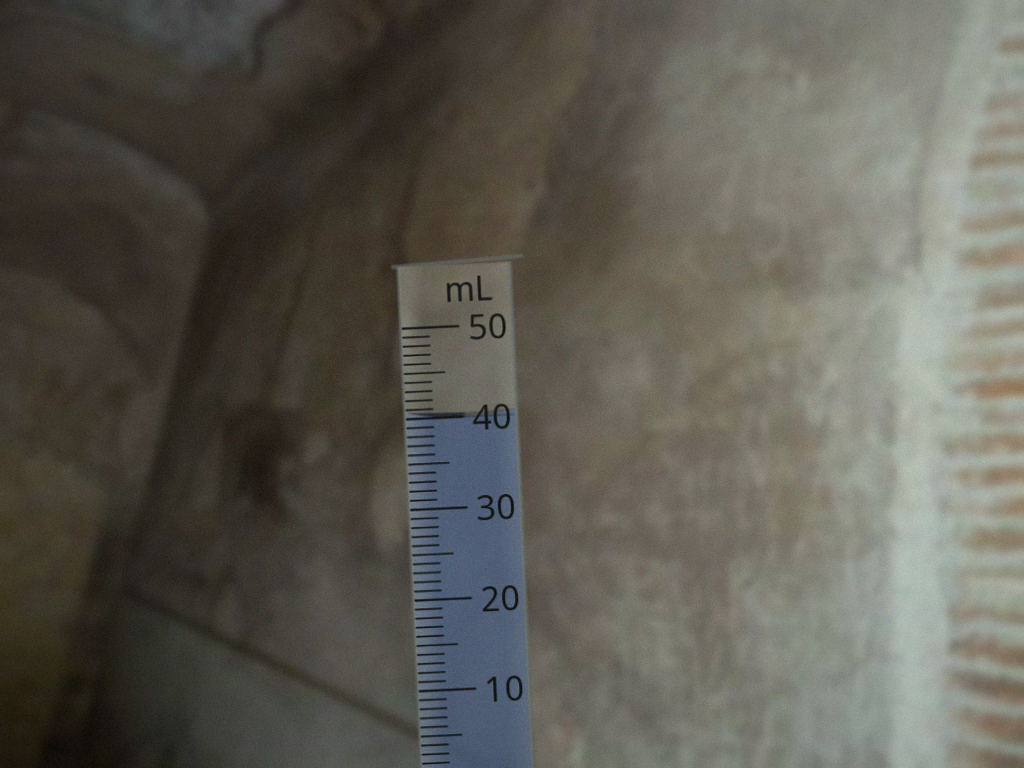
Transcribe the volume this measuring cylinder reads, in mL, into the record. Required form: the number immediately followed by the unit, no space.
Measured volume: 40mL
